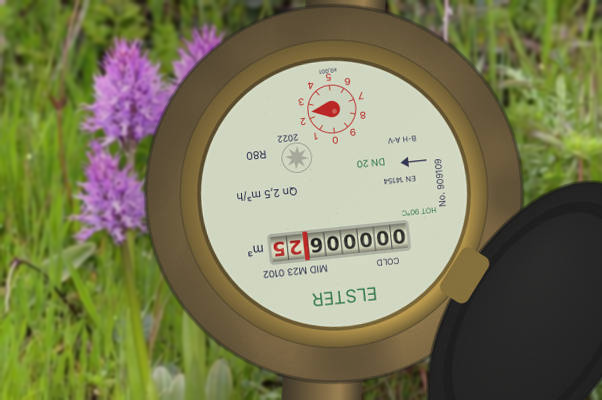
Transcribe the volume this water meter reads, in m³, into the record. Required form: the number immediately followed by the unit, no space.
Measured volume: 6.252m³
